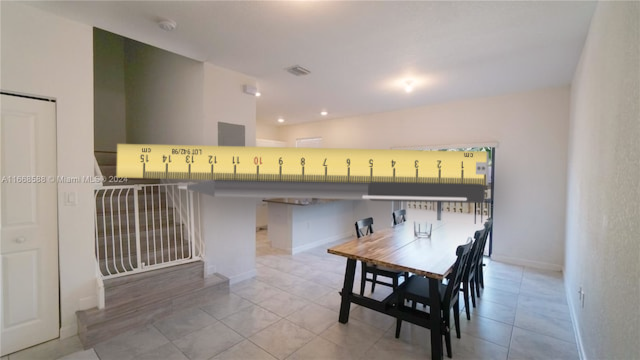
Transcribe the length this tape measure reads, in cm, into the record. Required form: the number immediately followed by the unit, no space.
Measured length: 13.5cm
